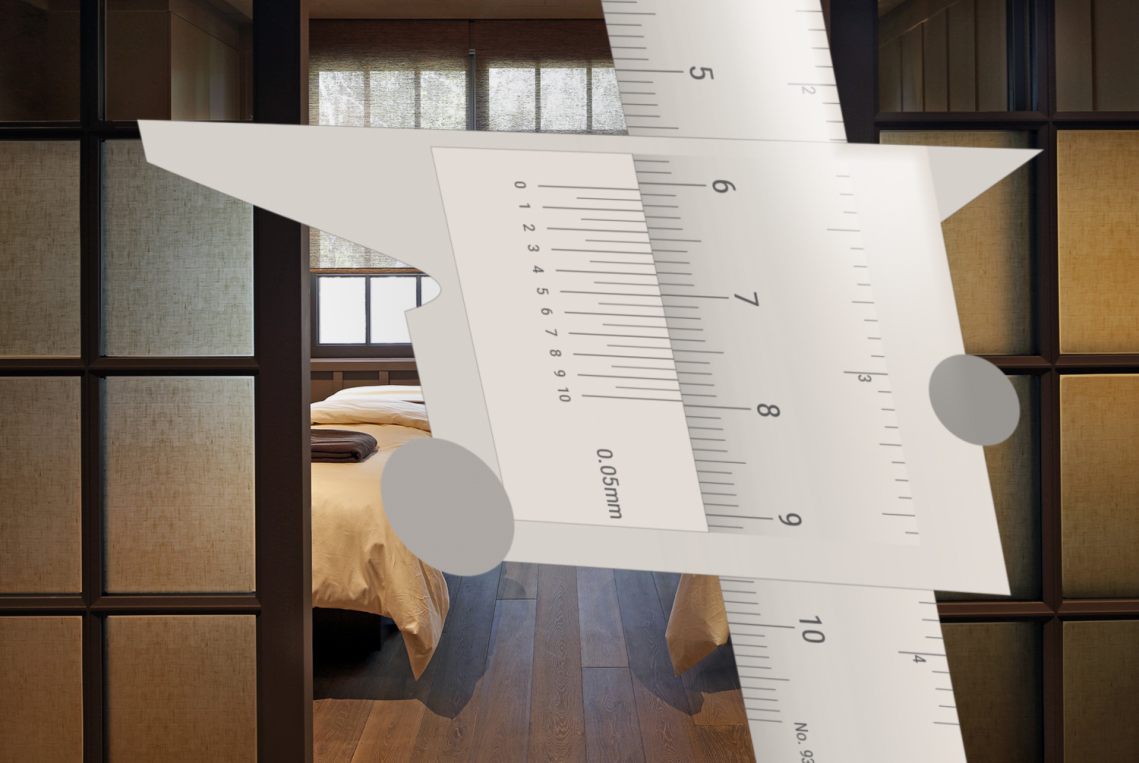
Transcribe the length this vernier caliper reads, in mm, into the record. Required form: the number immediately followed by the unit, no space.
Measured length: 60.6mm
